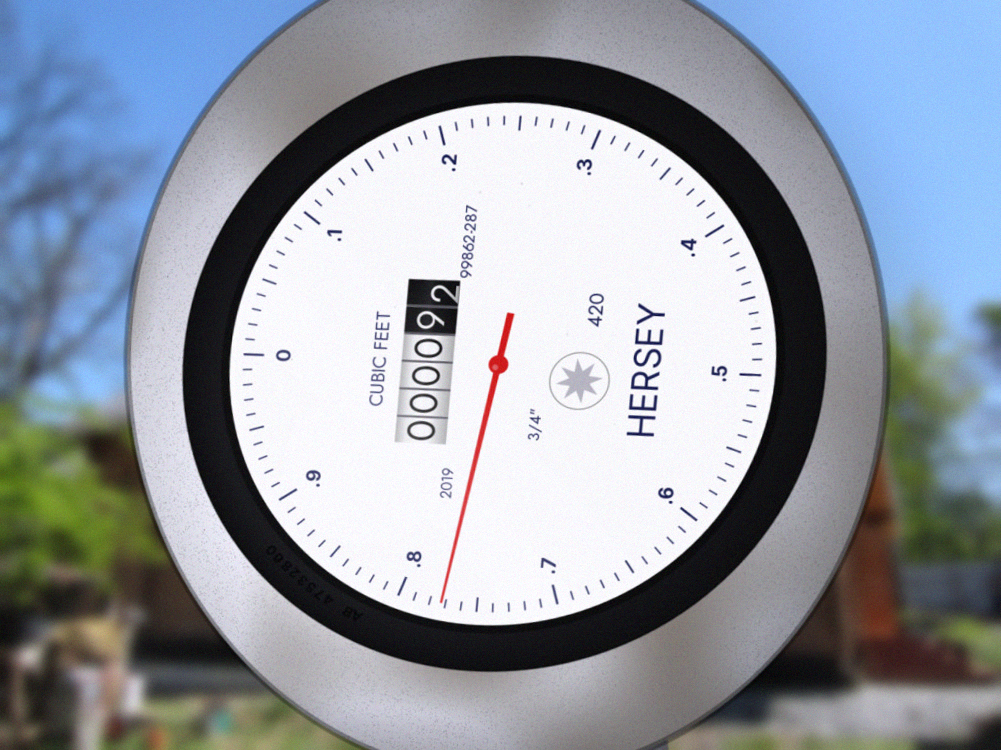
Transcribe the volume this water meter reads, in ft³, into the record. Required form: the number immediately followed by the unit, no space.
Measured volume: 91.77ft³
